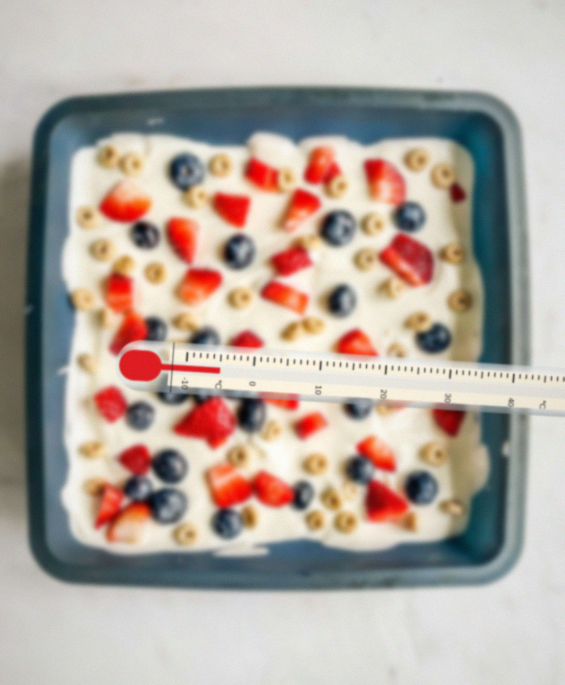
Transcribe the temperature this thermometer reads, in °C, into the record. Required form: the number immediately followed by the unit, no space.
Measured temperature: -5°C
